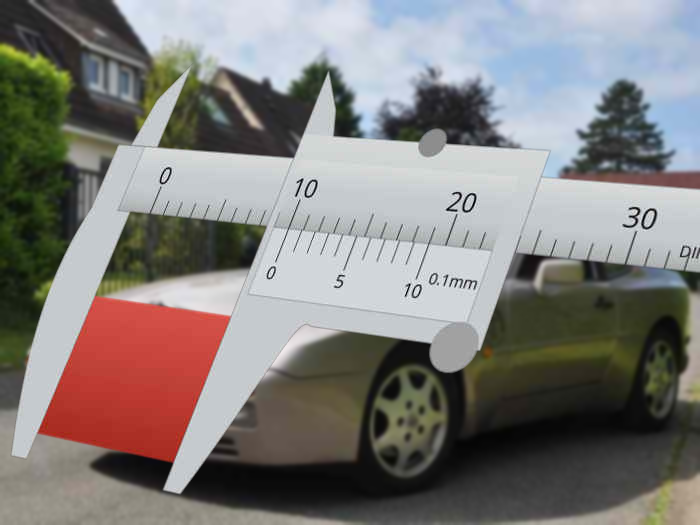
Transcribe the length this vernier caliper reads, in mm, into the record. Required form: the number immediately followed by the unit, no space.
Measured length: 10.0mm
